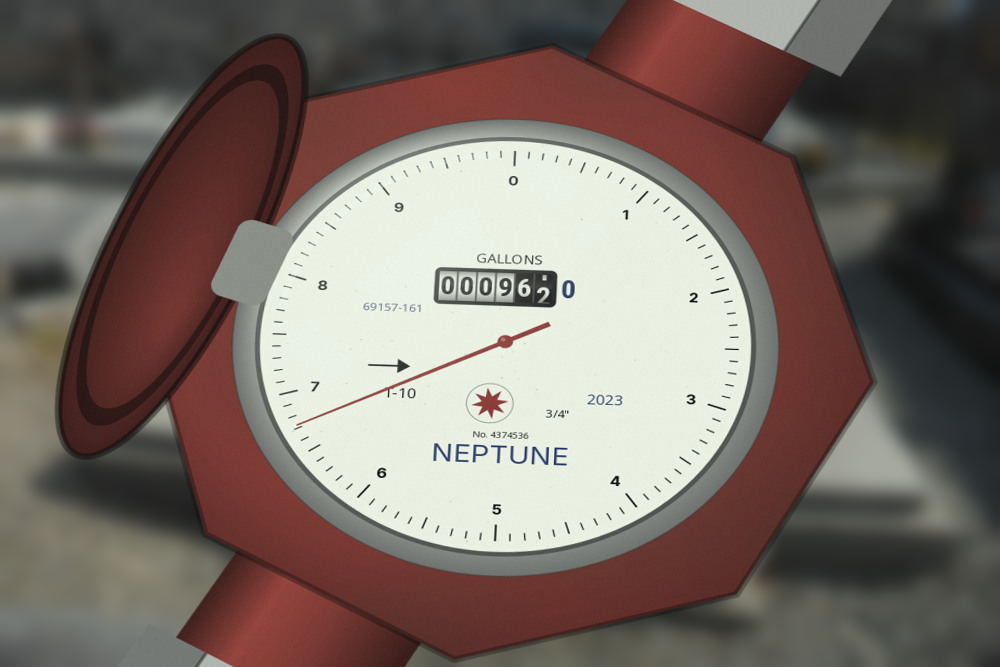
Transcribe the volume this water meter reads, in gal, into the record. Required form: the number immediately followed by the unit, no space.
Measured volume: 9616.7gal
